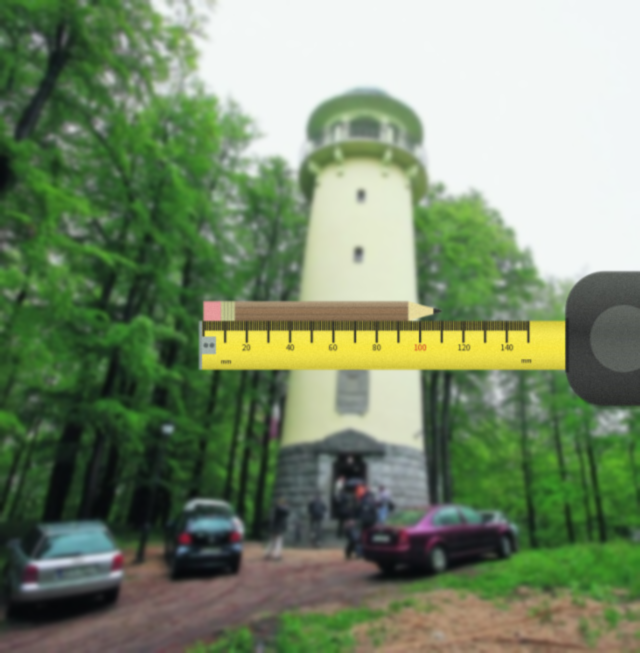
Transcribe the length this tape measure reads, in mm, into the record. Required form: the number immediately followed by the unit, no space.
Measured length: 110mm
